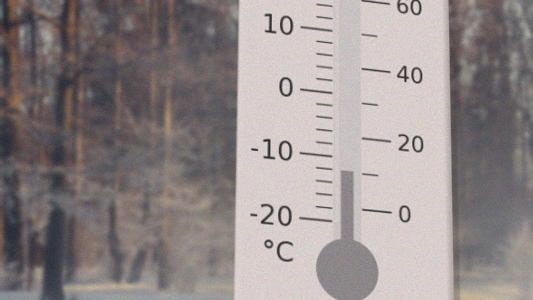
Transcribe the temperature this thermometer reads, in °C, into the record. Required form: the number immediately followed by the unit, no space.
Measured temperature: -12°C
